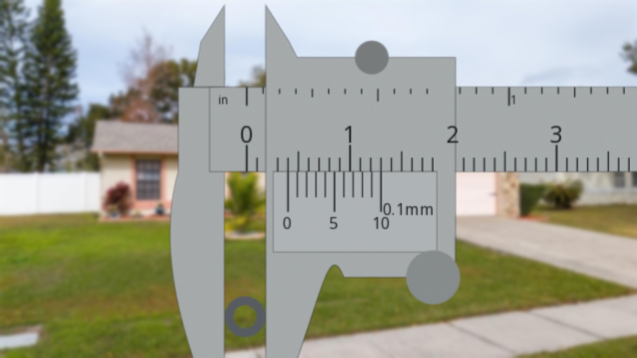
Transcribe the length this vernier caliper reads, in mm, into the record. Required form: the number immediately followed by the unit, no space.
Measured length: 4.0mm
